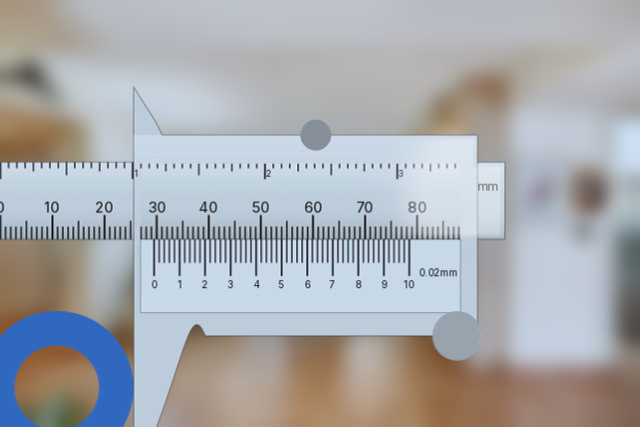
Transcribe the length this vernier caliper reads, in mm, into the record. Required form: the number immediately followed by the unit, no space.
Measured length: 29.5mm
